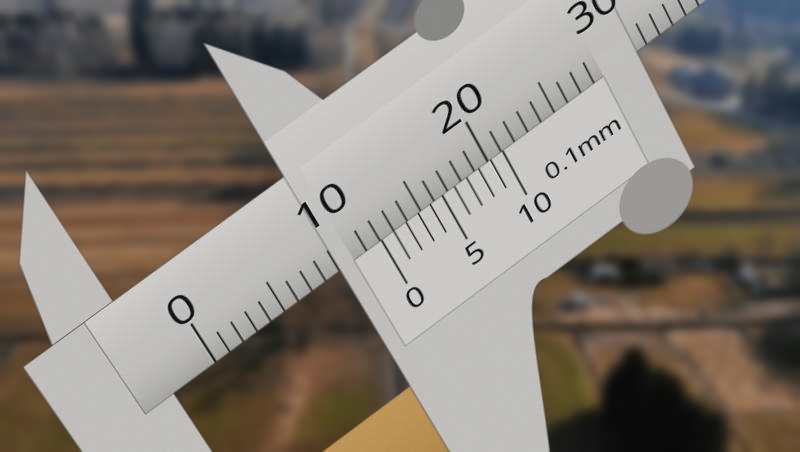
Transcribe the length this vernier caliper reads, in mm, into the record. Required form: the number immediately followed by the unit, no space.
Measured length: 12.1mm
